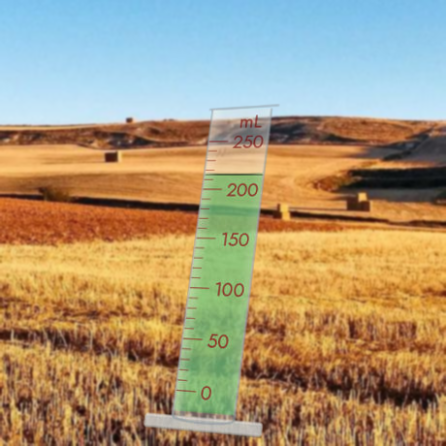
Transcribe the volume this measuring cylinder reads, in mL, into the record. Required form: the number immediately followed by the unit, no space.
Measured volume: 215mL
